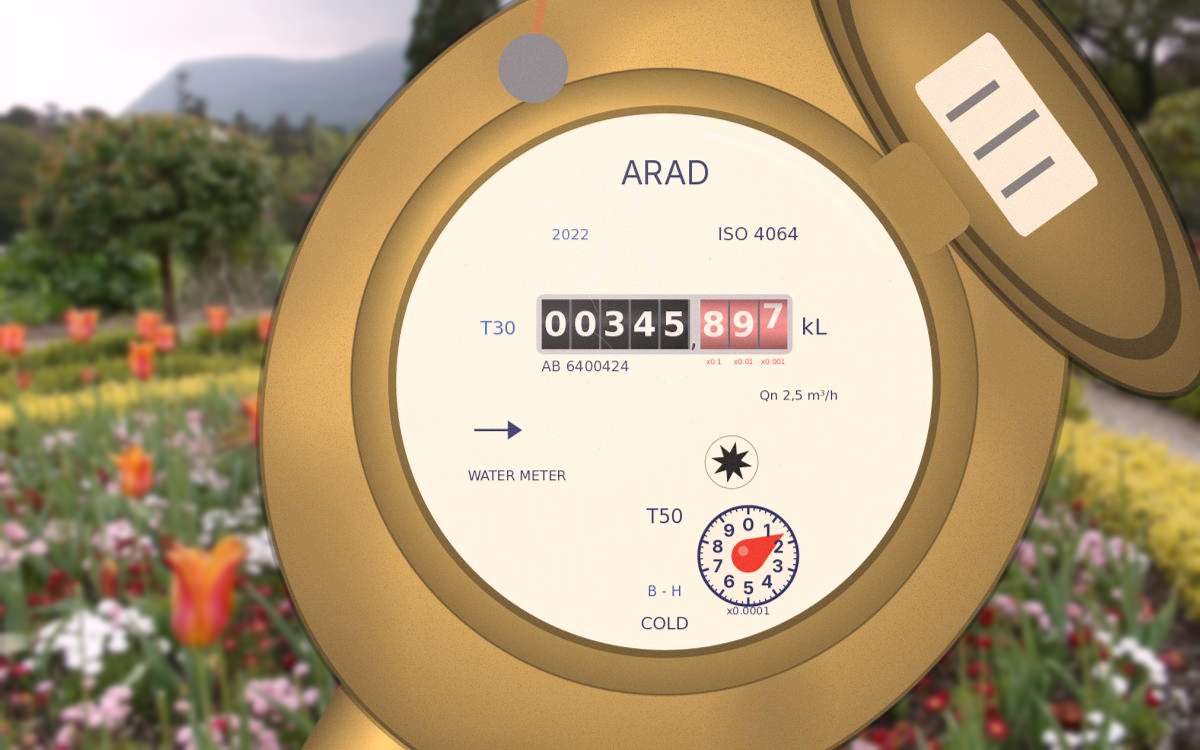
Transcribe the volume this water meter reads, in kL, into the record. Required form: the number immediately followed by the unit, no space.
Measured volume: 345.8971kL
